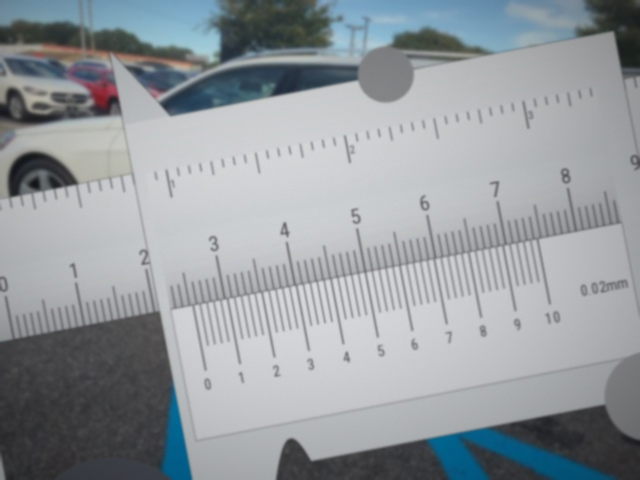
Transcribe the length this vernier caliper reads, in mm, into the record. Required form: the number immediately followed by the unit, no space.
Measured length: 25.5mm
